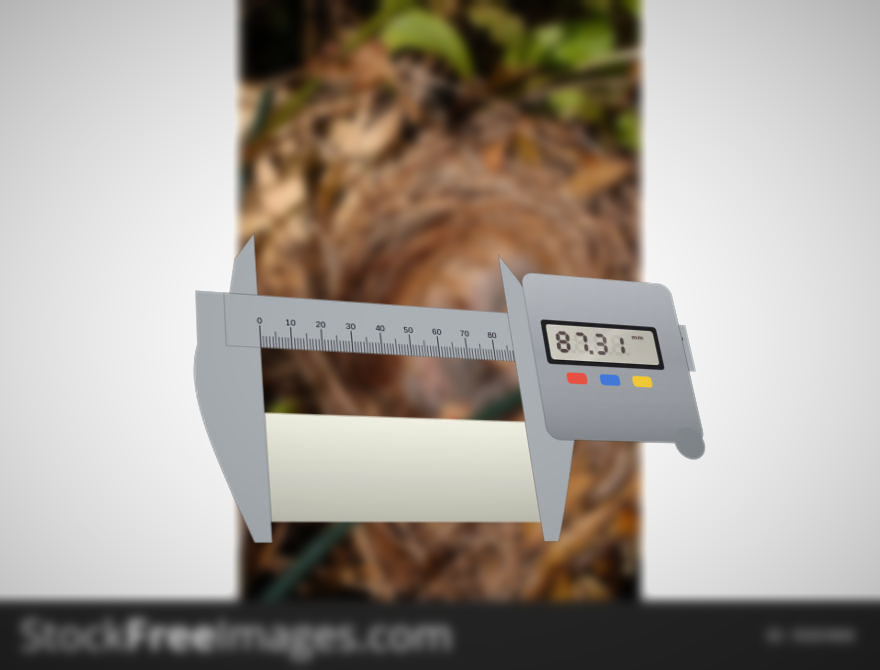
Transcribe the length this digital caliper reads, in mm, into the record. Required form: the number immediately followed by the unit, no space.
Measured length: 87.31mm
